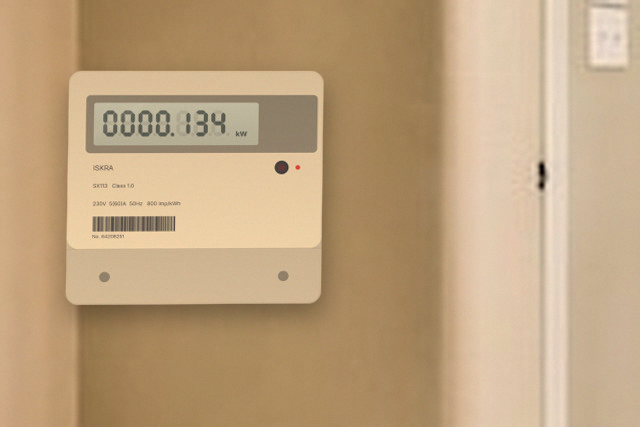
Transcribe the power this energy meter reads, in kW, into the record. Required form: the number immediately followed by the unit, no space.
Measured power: 0.134kW
